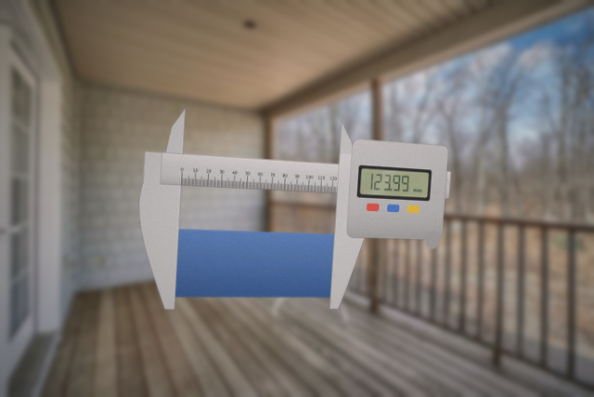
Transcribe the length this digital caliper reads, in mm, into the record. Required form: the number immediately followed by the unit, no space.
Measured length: 123.99mm
